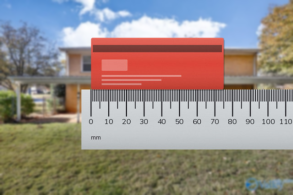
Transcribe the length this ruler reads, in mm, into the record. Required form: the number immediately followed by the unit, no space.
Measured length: 75mm
